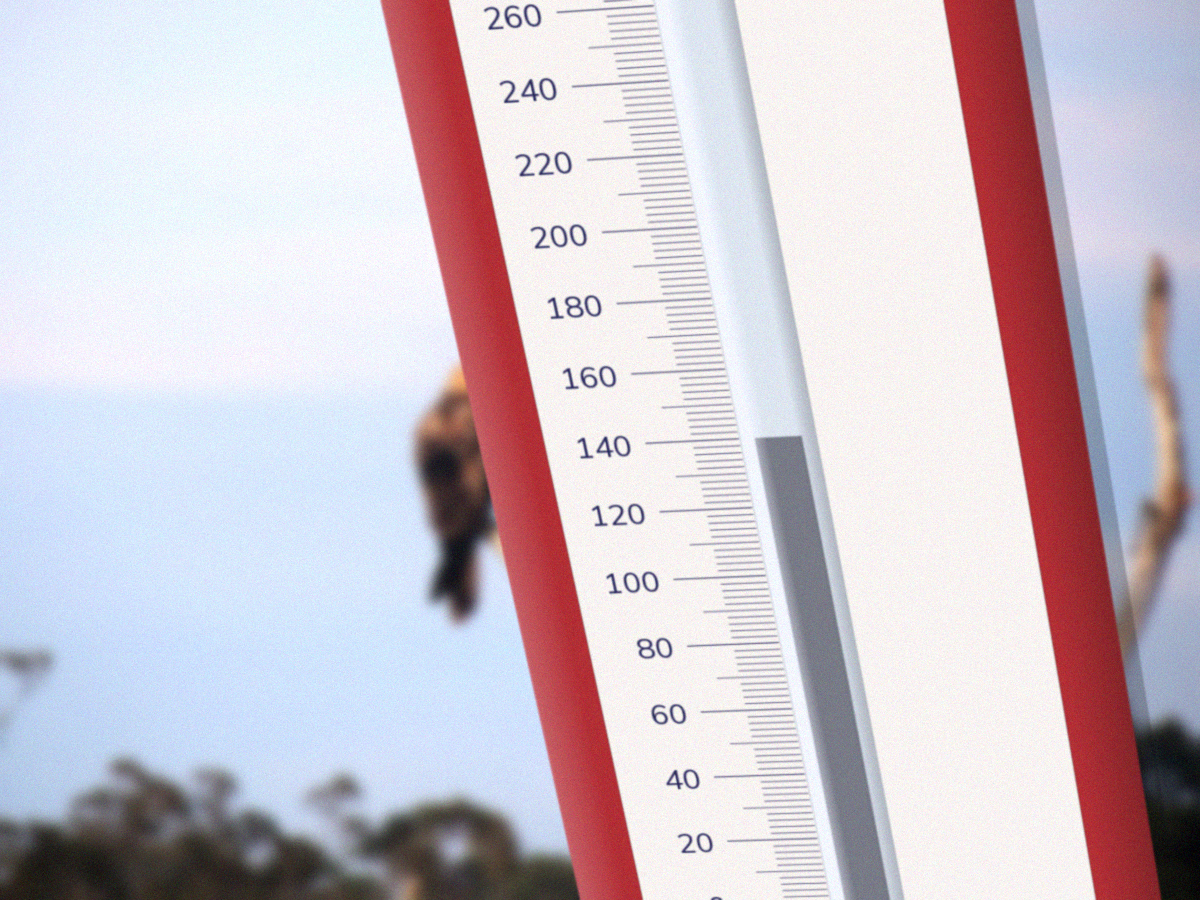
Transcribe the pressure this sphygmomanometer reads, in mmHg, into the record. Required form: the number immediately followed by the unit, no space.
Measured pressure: 140mmHg
